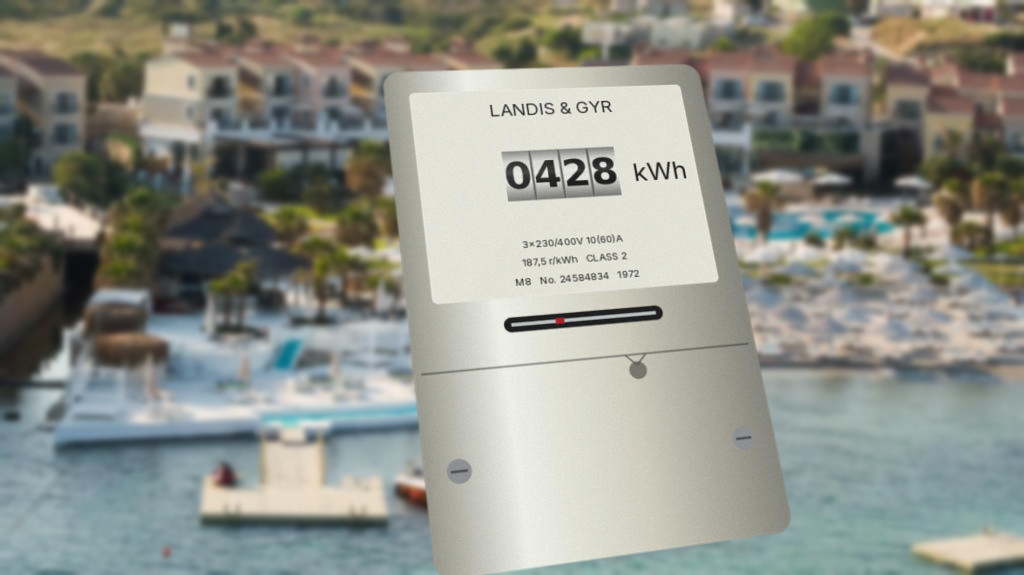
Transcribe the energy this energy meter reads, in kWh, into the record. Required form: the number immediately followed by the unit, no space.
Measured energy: 428kWh
